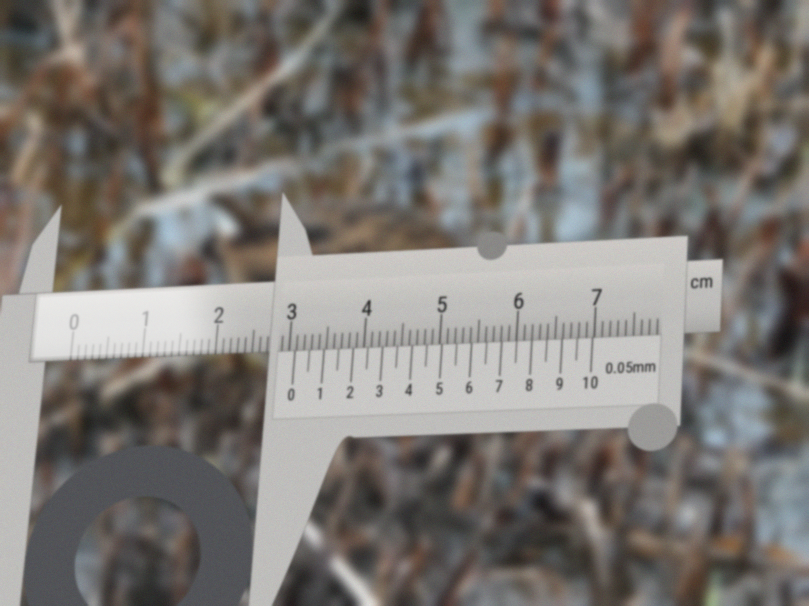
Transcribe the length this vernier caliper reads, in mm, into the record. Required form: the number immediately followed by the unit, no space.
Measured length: 30.8mm
